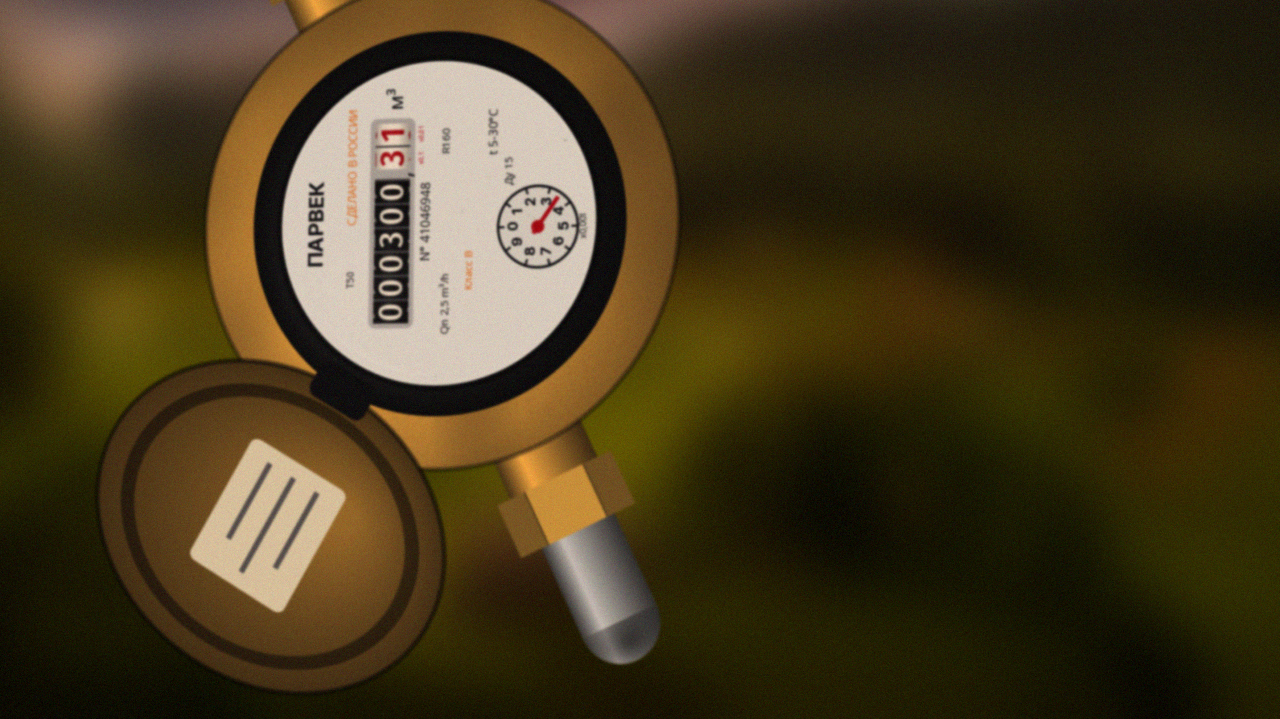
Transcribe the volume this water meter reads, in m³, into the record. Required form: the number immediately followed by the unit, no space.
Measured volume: 300.313m³
